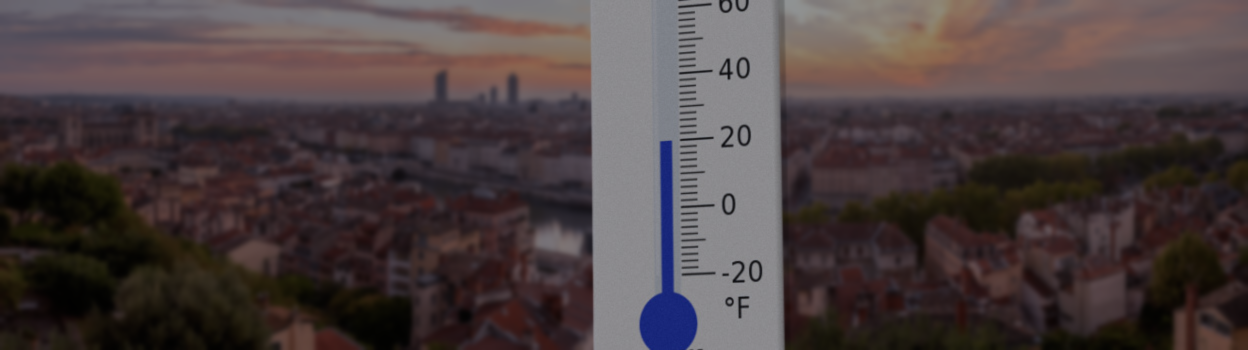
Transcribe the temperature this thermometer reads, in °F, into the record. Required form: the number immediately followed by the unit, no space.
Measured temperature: 20°F
